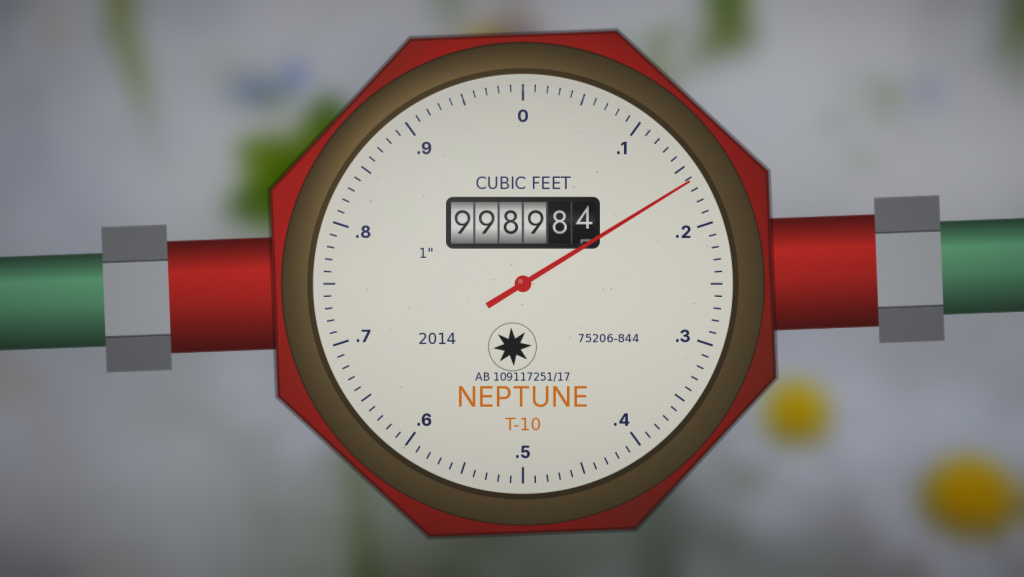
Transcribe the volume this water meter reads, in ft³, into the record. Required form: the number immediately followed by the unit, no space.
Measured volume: 998984.16ft³
